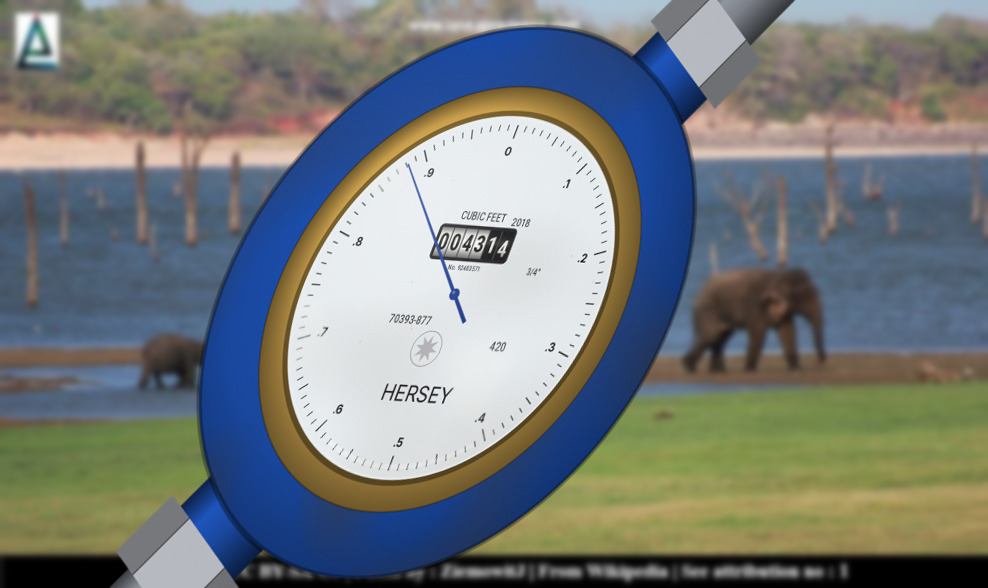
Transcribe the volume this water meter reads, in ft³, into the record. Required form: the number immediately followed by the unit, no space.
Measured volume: 4313.88ft³
